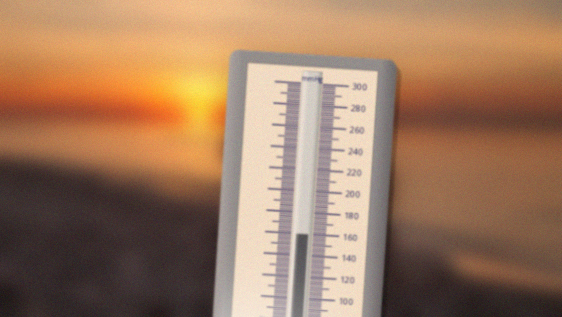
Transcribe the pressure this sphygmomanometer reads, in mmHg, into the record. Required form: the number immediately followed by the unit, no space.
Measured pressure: 160mmHg
